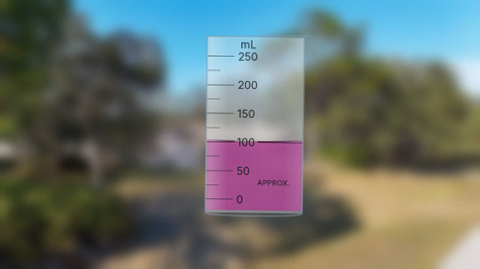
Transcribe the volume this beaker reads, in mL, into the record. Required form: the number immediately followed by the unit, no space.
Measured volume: 100mL
